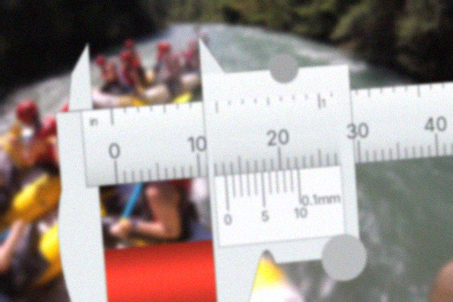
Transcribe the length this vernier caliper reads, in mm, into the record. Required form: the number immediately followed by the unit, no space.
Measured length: 13.2mm
